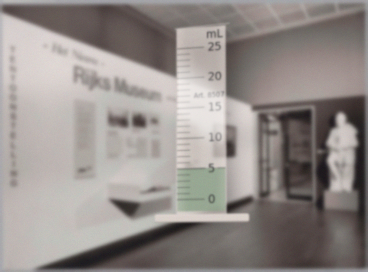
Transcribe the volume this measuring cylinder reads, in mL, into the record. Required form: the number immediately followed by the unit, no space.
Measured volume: 5mL
